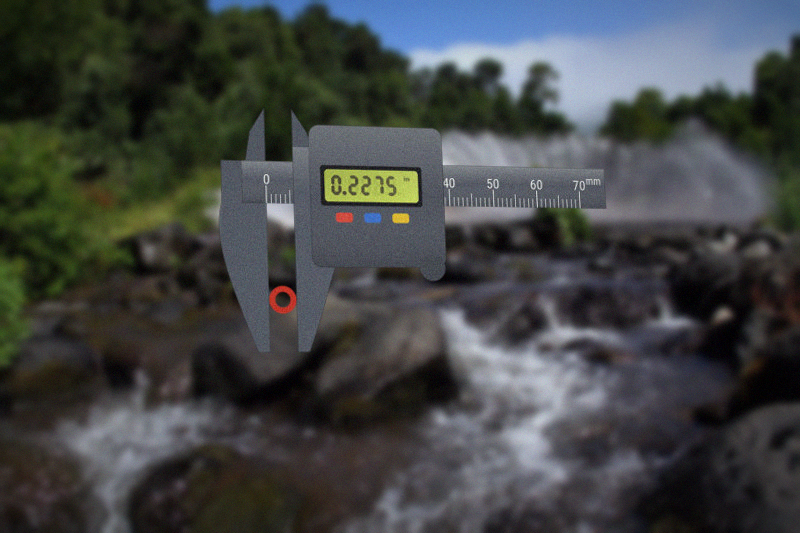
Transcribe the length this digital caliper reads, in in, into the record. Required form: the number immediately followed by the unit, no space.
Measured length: 0.2275in
